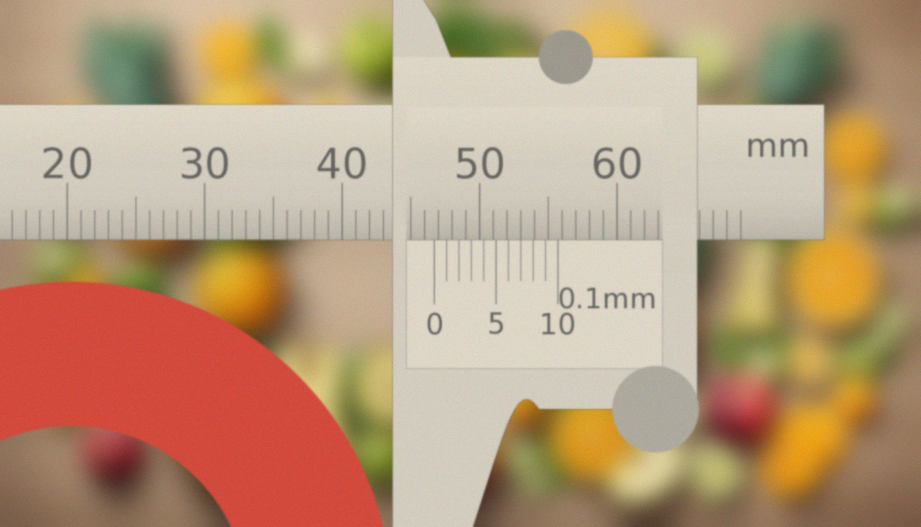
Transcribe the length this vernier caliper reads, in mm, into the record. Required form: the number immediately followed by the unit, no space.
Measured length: 46.7mm
